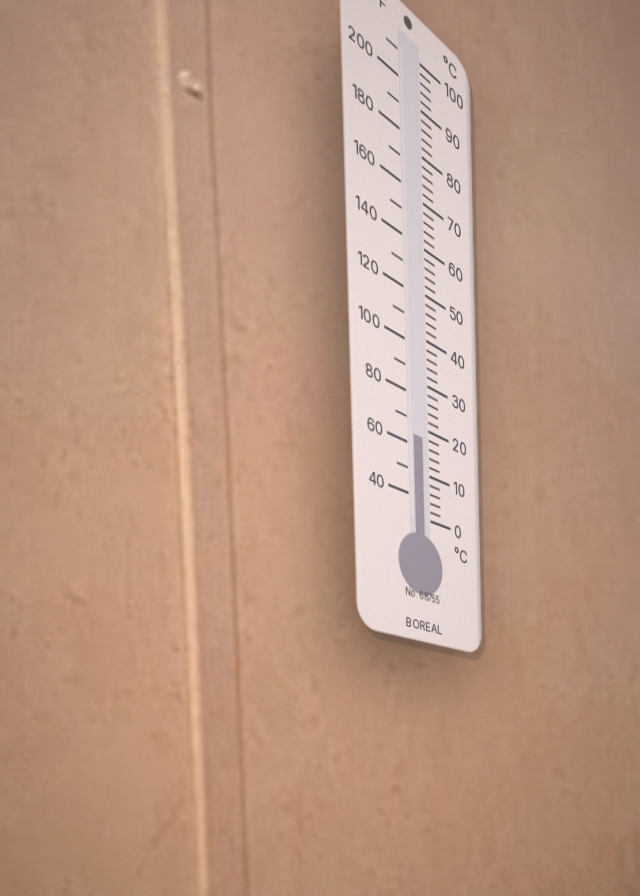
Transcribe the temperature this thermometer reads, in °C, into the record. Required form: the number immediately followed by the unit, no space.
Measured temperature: 18°C
